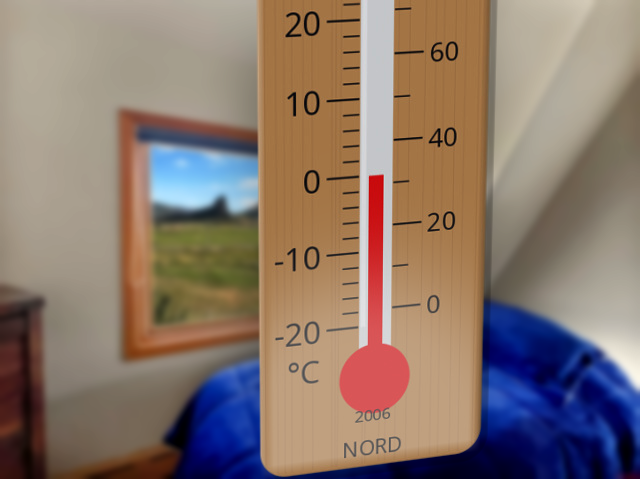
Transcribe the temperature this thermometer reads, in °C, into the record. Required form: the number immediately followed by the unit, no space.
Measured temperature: 0°C
